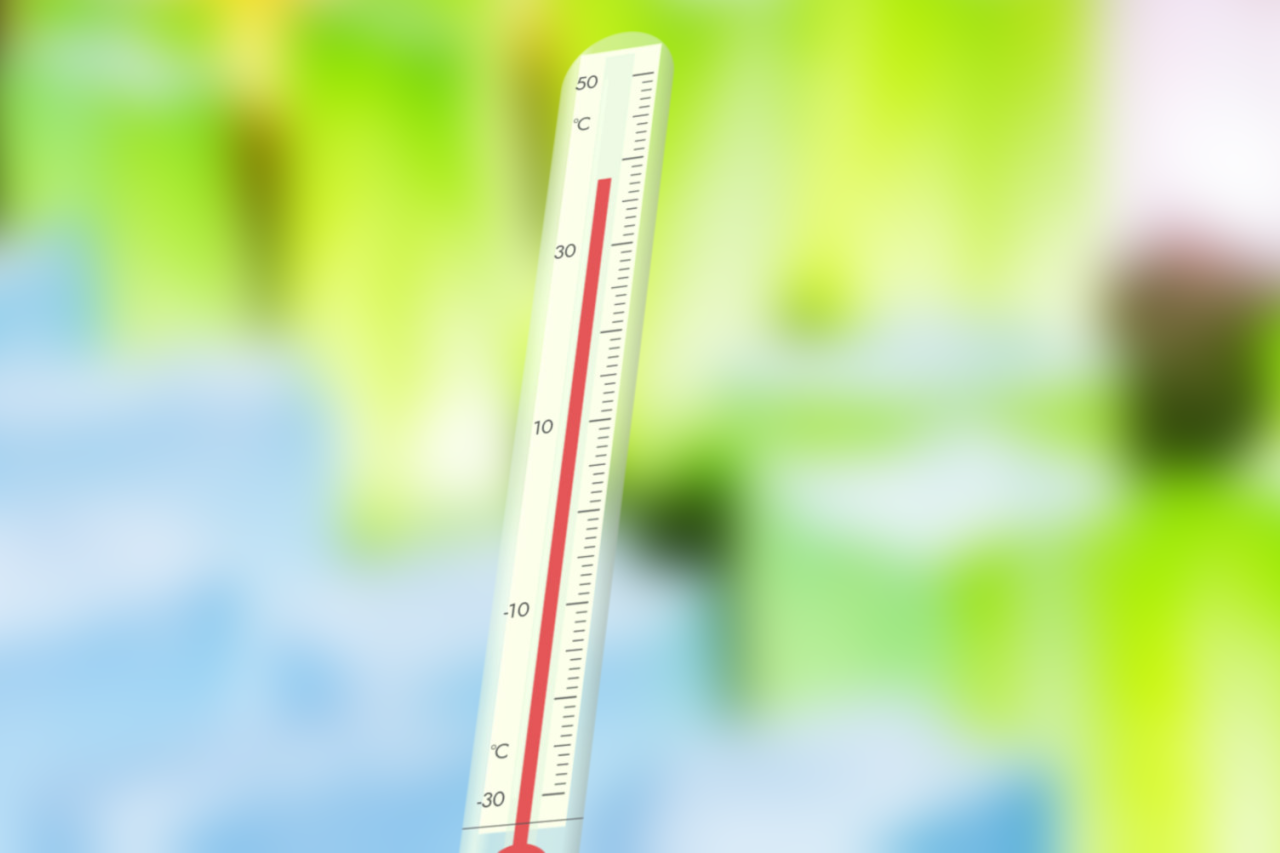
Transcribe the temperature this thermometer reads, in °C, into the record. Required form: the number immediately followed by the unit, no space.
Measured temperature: 38°C
